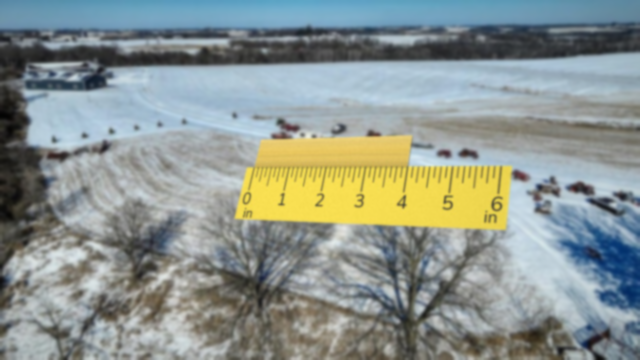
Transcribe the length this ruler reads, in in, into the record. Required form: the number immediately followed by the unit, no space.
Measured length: 4in
